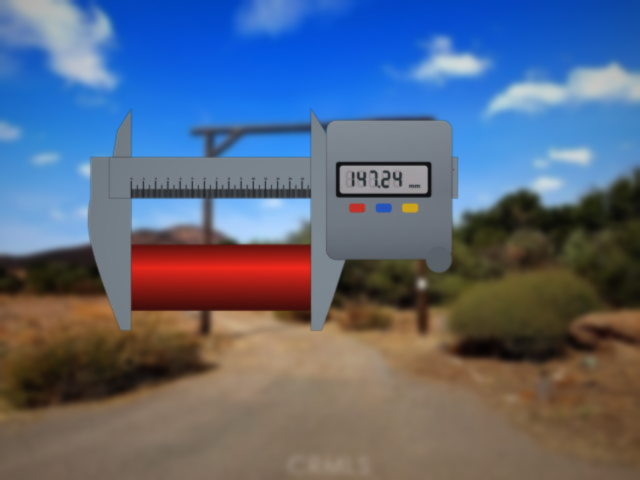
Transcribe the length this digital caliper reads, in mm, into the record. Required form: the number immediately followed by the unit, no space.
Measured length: 147.24mm
